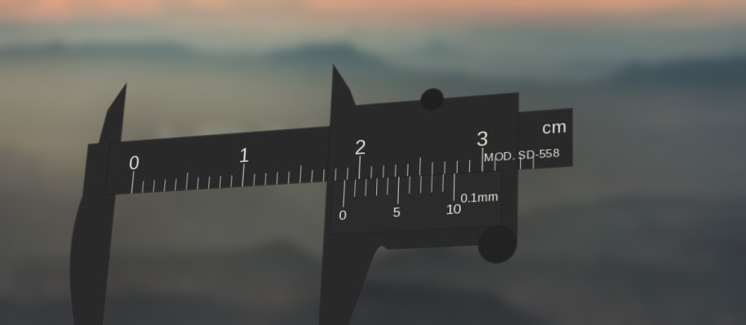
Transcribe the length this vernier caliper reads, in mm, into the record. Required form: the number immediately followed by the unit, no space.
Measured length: 18.8mm
